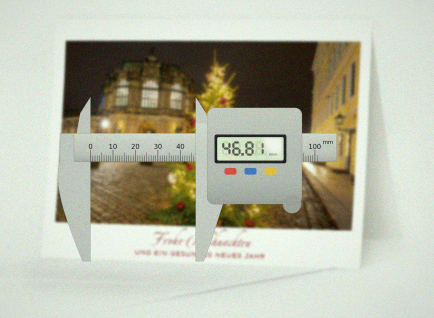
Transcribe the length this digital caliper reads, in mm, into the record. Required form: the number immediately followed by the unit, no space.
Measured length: 46.81mm
